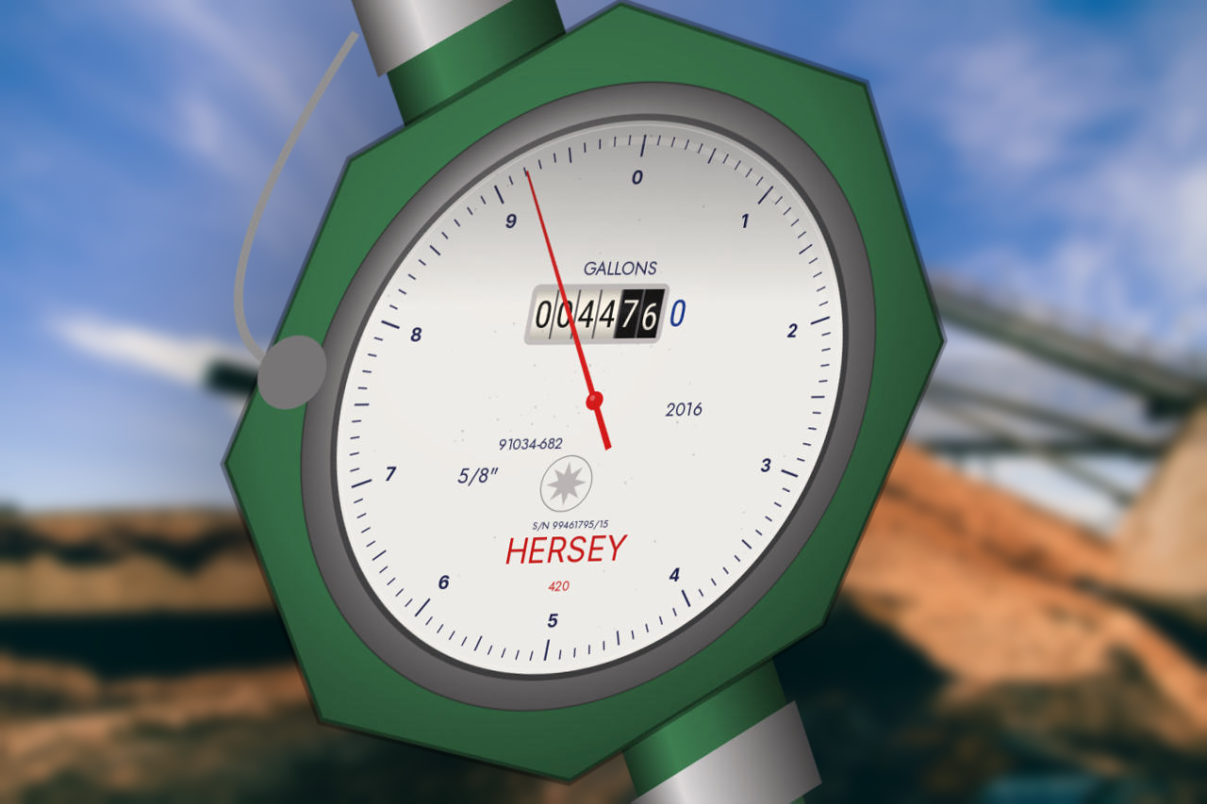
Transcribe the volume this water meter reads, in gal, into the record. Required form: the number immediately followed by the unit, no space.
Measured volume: 44759.2gal
